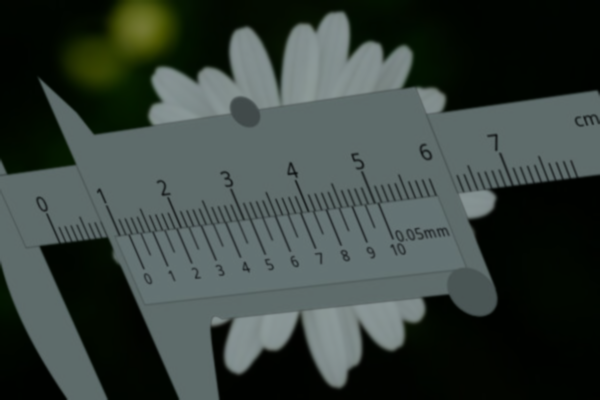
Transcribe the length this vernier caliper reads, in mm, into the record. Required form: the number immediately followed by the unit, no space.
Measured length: 11.5mm
